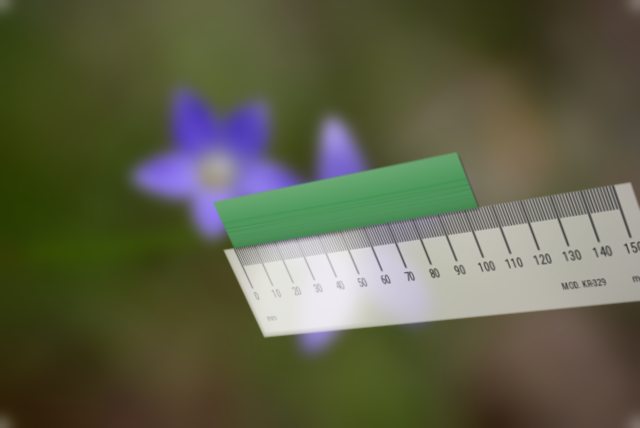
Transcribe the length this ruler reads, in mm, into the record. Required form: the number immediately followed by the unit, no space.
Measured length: 105mm
